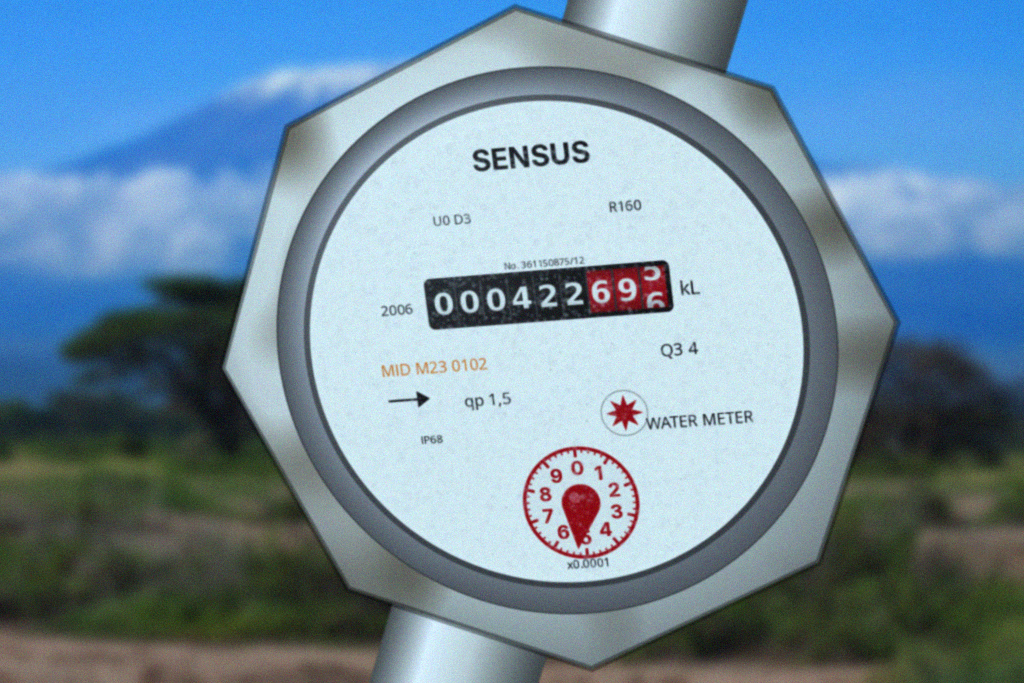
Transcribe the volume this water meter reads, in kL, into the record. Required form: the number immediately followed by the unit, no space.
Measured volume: 422.6955kL
